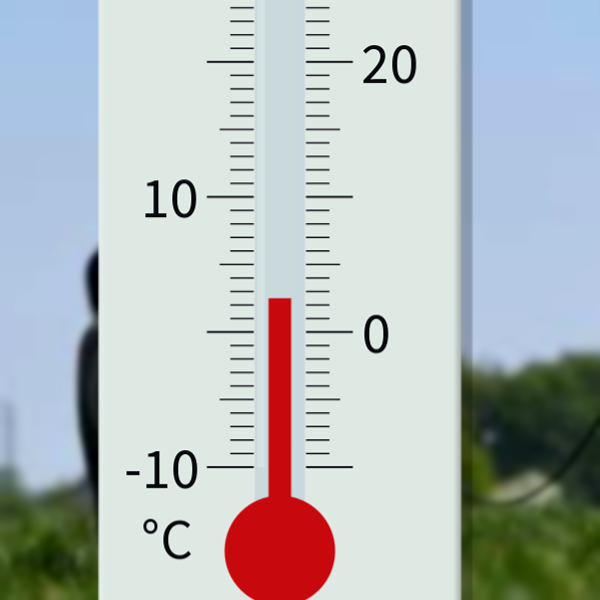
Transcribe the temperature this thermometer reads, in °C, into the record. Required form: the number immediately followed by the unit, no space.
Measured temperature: 2.5°C
